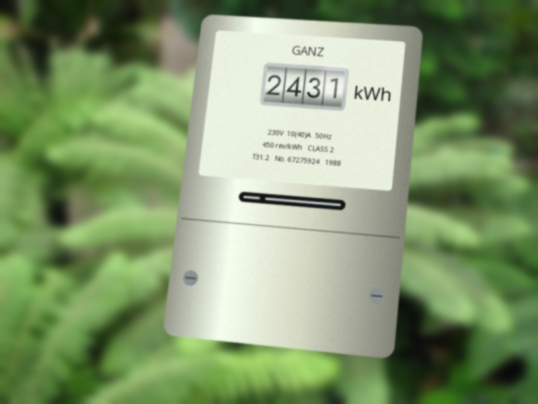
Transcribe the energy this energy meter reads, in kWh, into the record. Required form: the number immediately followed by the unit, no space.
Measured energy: 2431kWh
